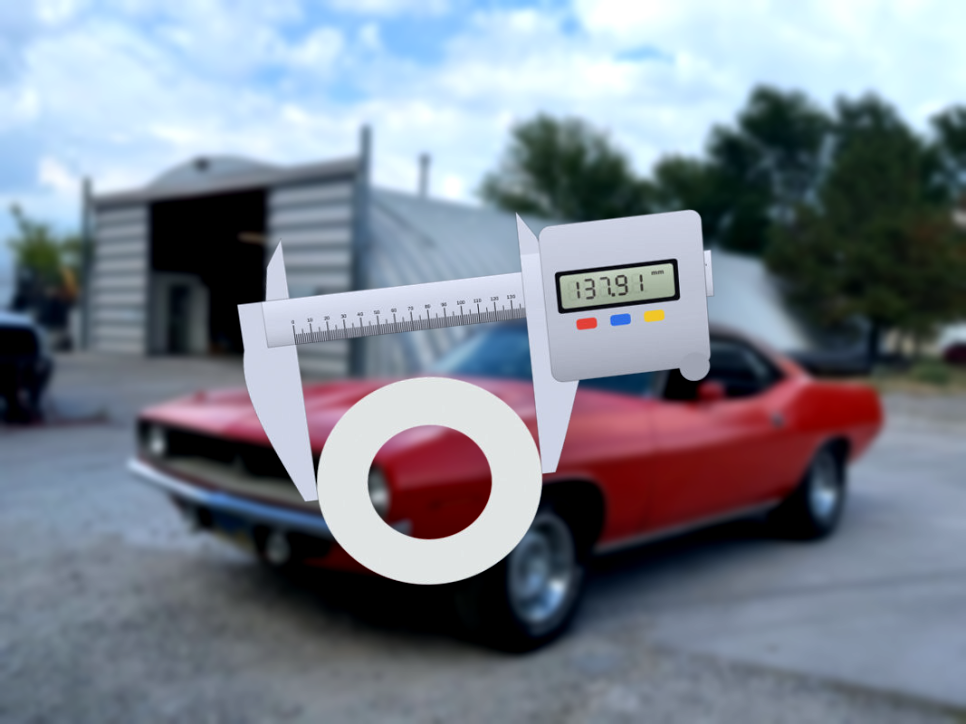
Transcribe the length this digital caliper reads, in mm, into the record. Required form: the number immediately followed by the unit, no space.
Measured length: 137.91mm
